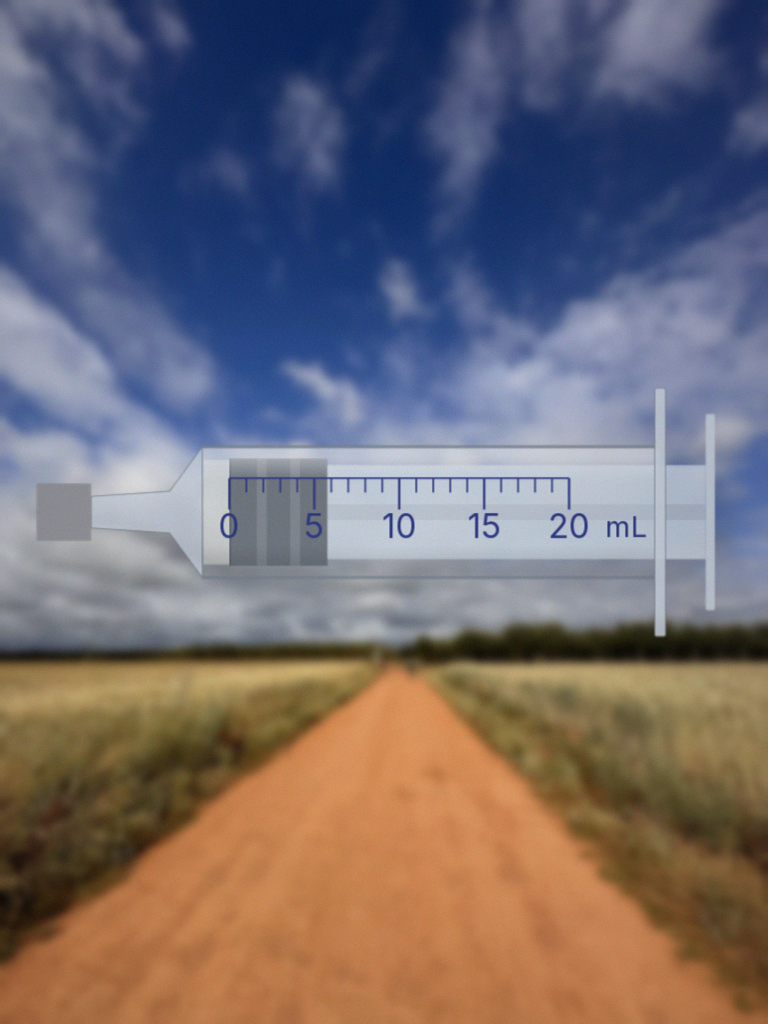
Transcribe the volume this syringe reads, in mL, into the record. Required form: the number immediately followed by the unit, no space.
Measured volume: 0mL
